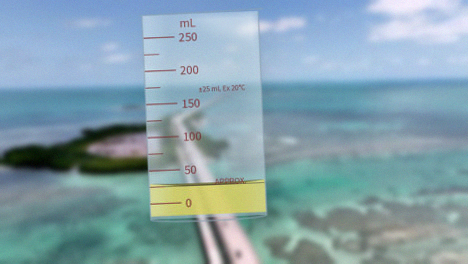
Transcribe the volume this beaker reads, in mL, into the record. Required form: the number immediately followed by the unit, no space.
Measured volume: 25mL
